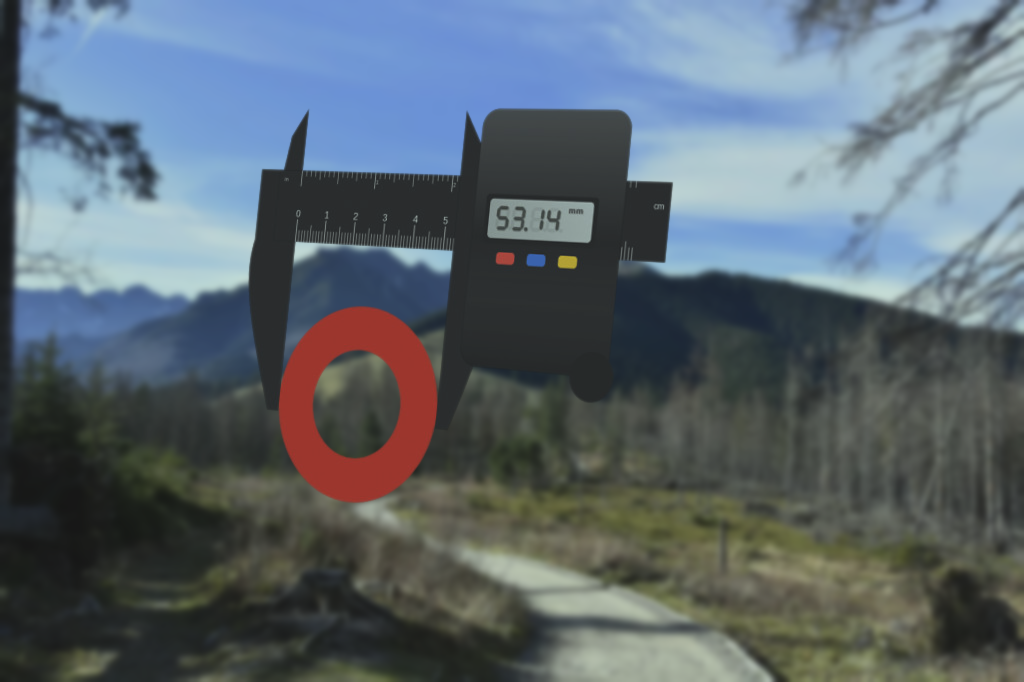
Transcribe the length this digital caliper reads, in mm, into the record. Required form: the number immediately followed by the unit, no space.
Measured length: 53.14mm
